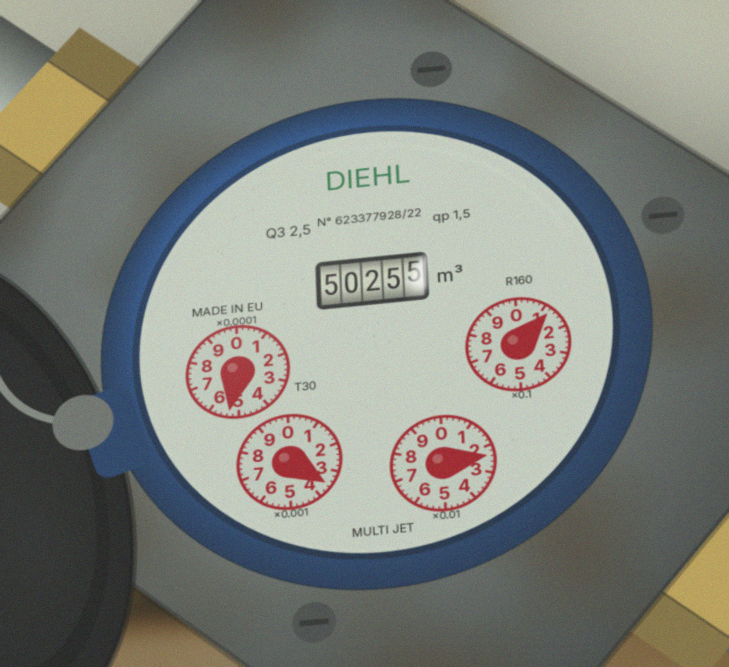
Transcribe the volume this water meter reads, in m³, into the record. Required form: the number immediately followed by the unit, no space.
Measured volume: 50255.1235m³
